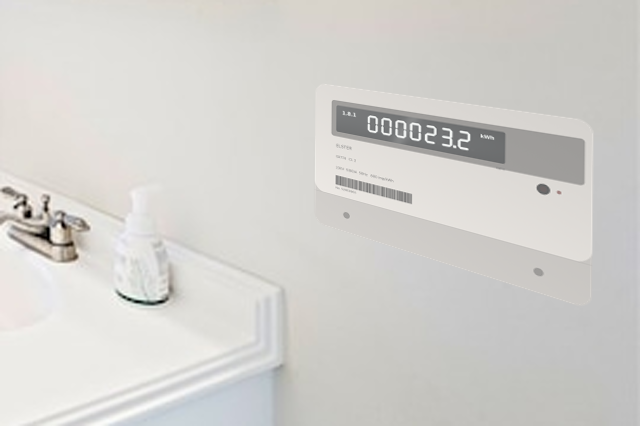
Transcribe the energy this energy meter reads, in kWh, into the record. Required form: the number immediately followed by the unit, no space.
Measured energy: 23.2kWh
